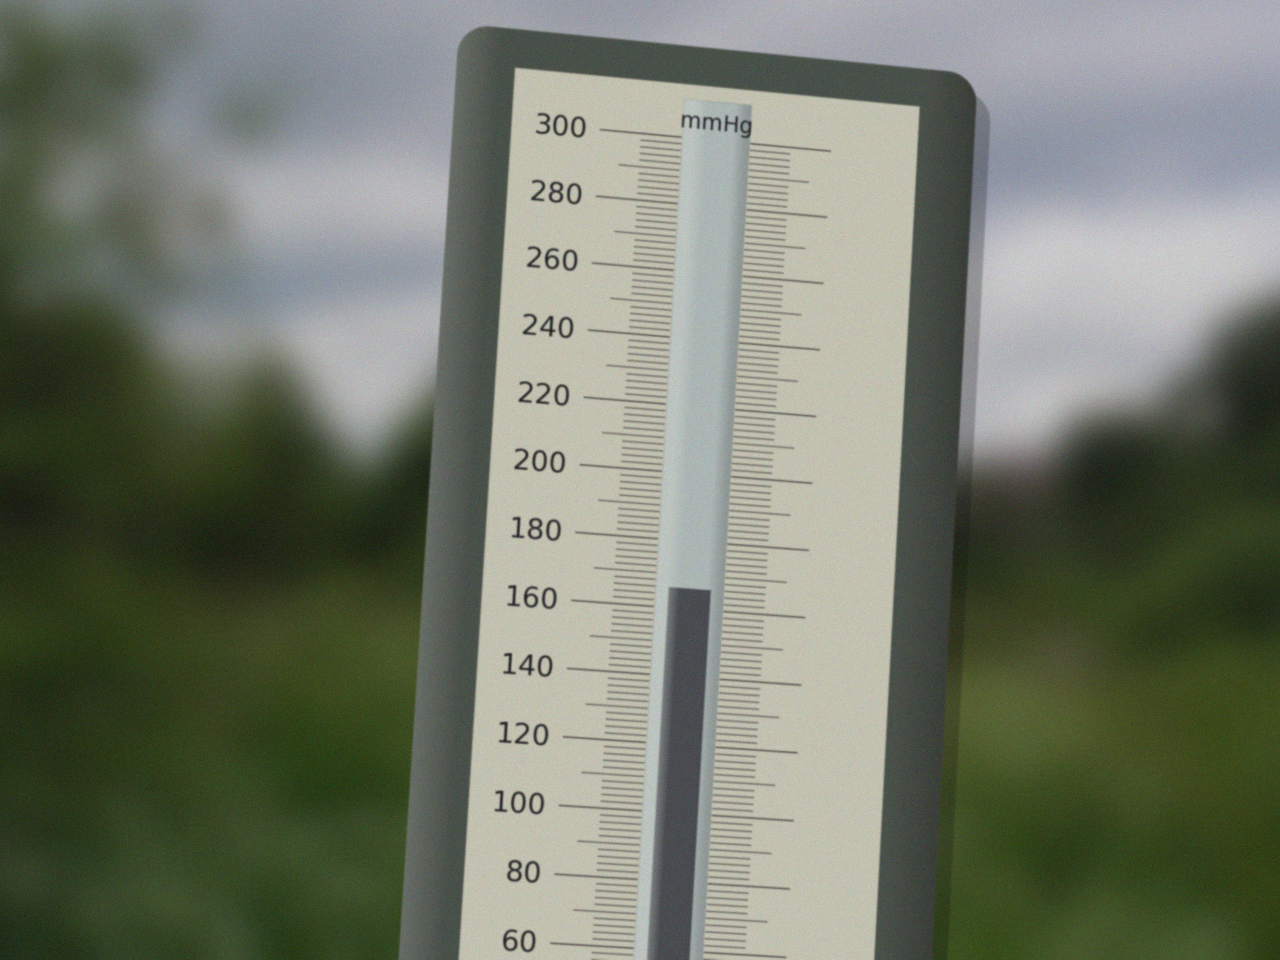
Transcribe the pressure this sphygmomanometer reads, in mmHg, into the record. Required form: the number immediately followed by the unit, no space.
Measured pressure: 166mmHg
